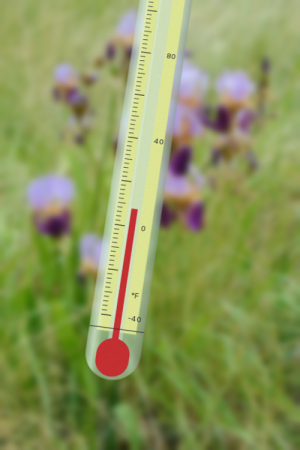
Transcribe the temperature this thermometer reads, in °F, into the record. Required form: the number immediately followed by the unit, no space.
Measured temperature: 8°F
